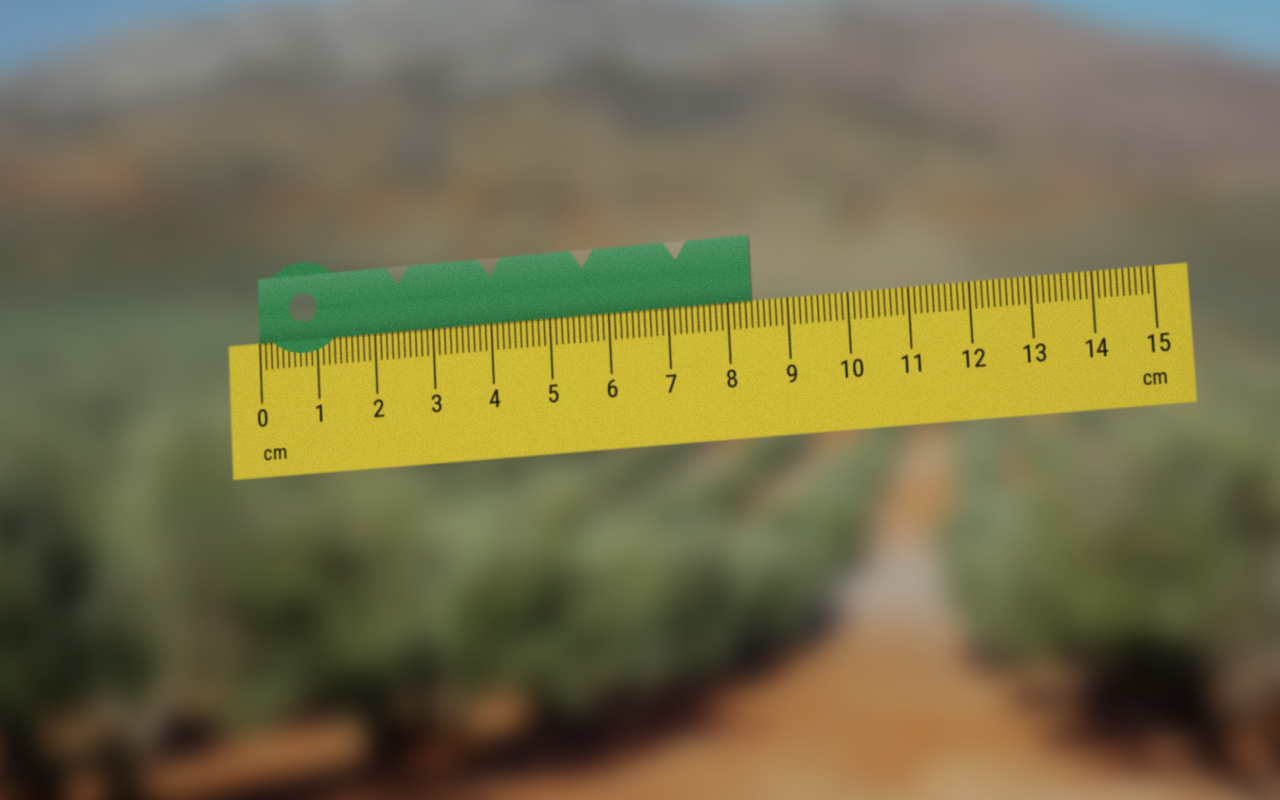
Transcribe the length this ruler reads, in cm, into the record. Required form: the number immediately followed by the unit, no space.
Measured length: 8.4cm
